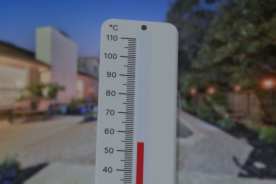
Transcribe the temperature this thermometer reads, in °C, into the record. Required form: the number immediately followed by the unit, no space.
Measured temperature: 55°C
